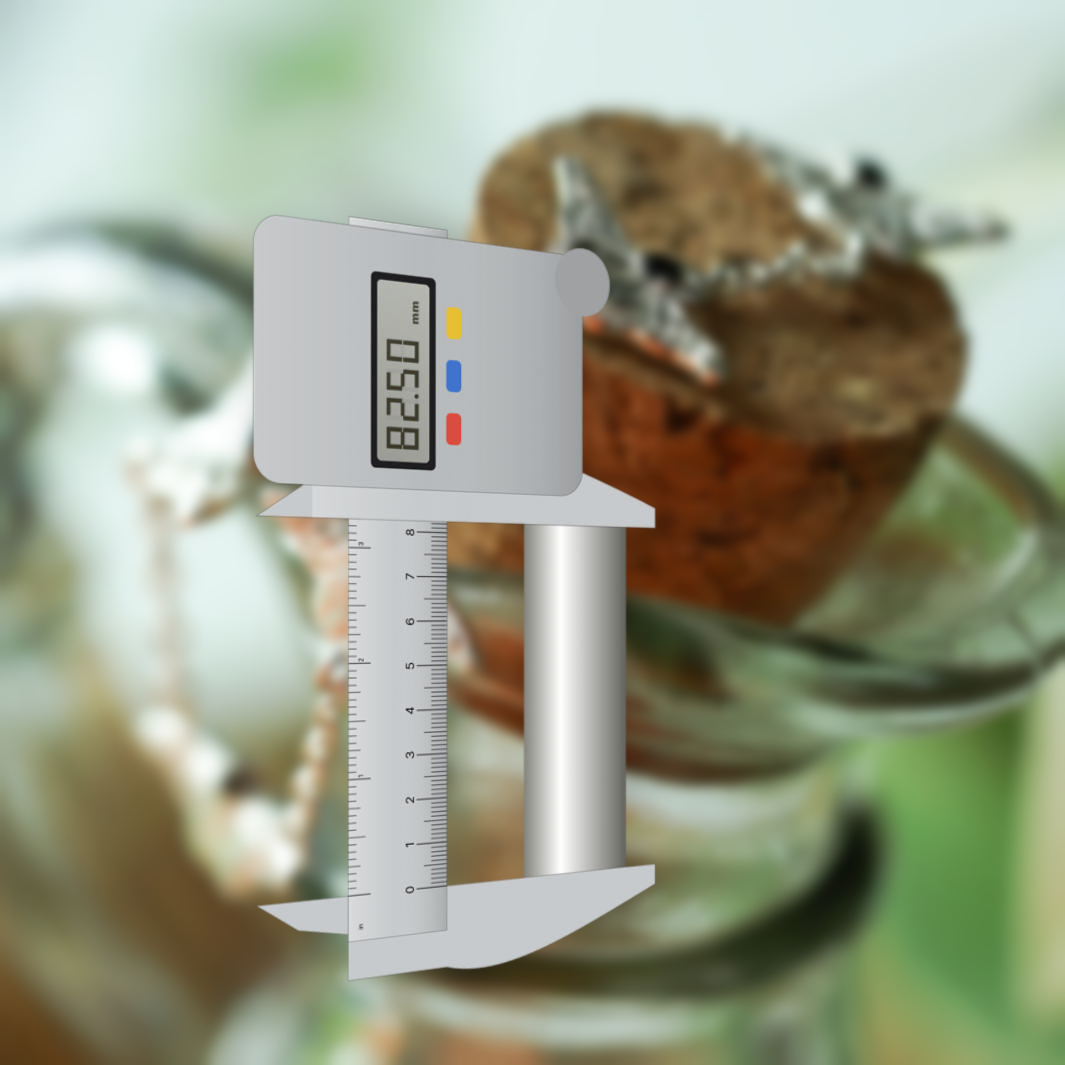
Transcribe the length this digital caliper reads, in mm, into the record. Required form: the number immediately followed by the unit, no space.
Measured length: 82.50mm
